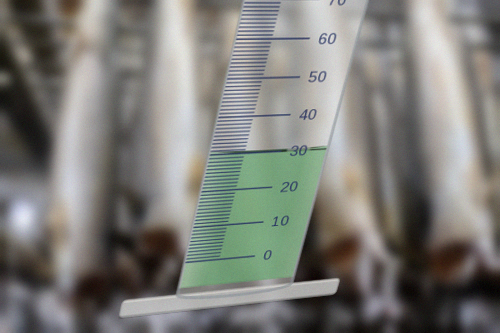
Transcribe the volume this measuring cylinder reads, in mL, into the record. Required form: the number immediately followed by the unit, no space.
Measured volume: 30mL
